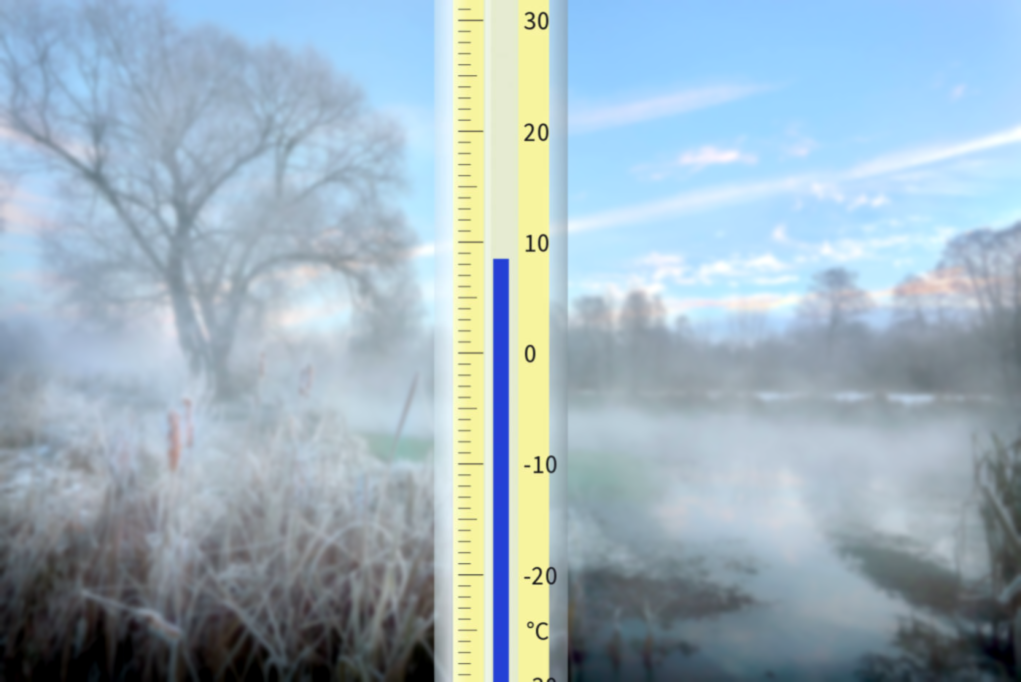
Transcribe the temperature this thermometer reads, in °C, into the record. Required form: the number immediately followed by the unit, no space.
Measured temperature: 8.5°C
